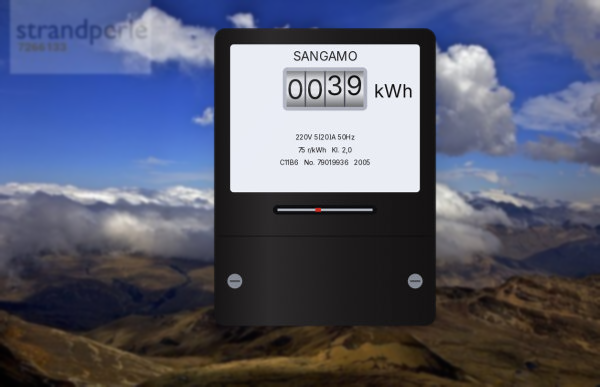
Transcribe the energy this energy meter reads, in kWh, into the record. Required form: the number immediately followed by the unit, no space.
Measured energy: 39kWh
